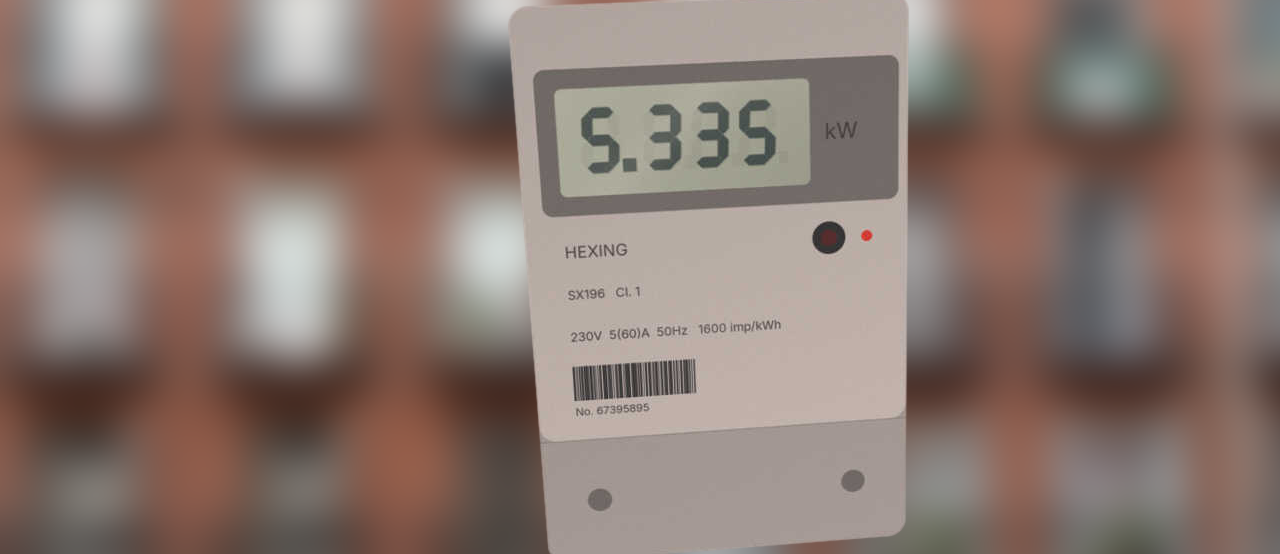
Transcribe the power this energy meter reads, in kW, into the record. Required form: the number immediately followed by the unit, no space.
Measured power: 5.335kW
